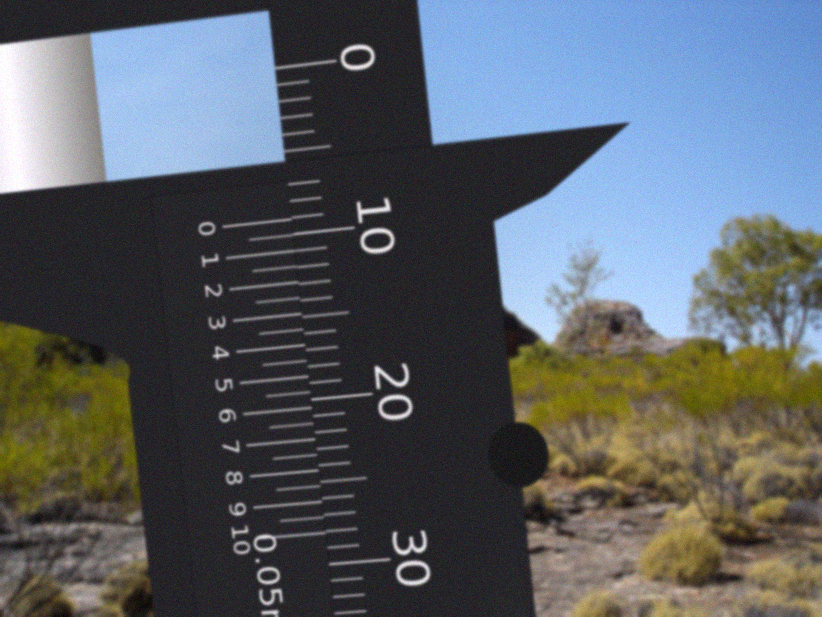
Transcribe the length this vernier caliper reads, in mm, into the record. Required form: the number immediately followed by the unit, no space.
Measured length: 9.1mm
